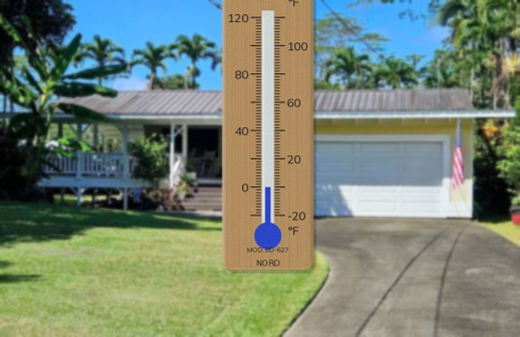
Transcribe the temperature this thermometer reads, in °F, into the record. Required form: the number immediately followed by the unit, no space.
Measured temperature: 0°F
